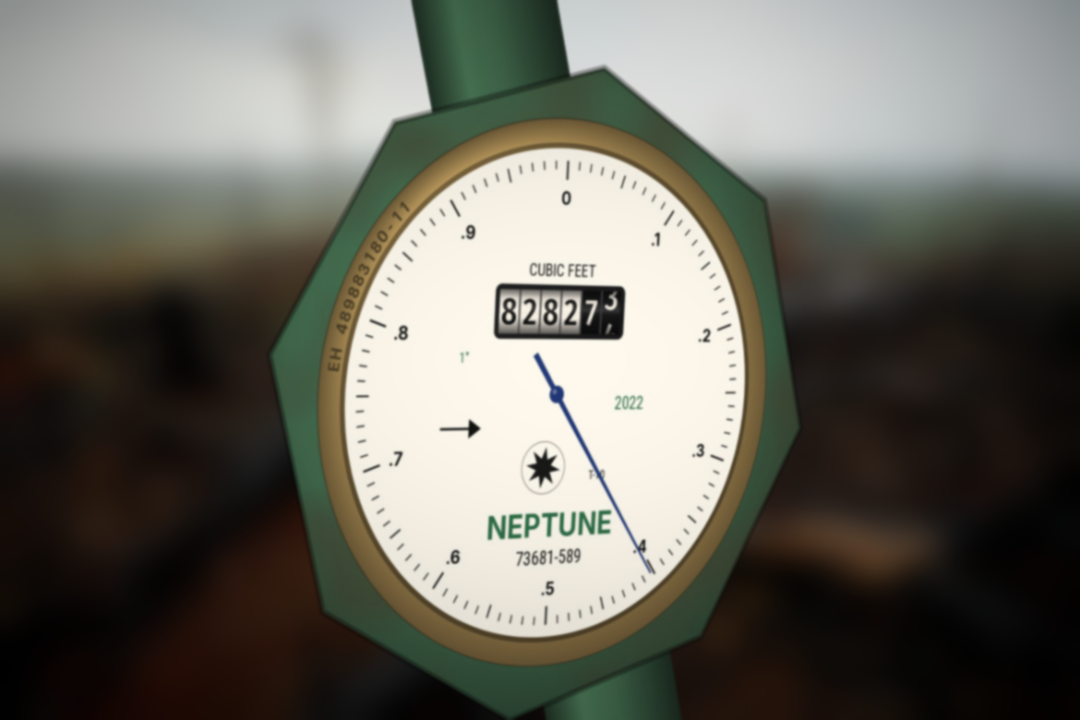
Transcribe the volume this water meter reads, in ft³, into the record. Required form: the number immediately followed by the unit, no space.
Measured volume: 828273.40ft³
